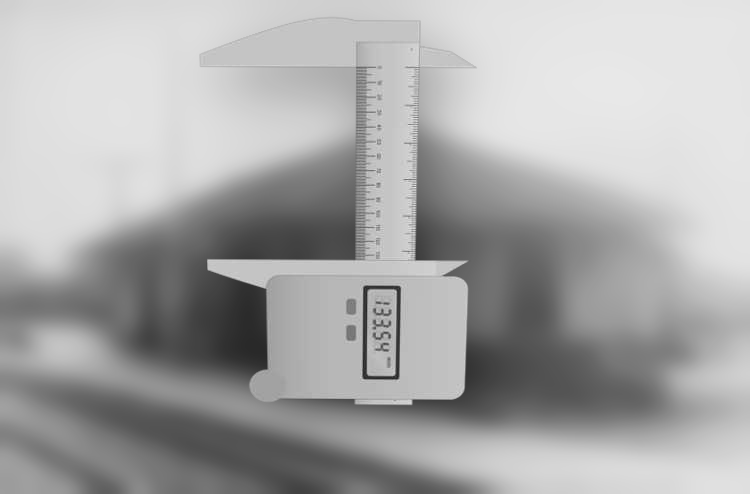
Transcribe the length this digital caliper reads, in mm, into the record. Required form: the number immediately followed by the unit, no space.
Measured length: 133.54mm
